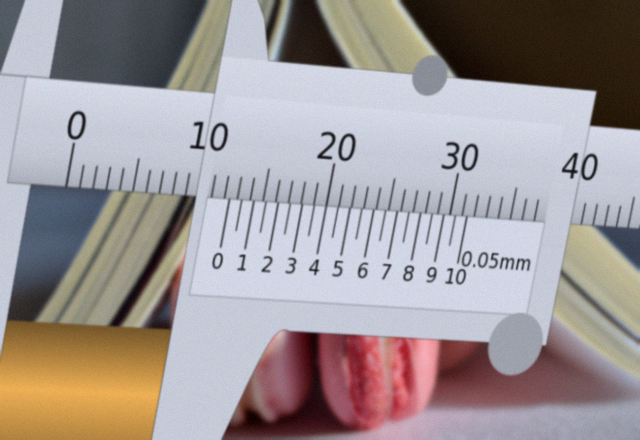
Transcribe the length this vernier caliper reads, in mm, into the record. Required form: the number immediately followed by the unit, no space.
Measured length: 12.4mm
